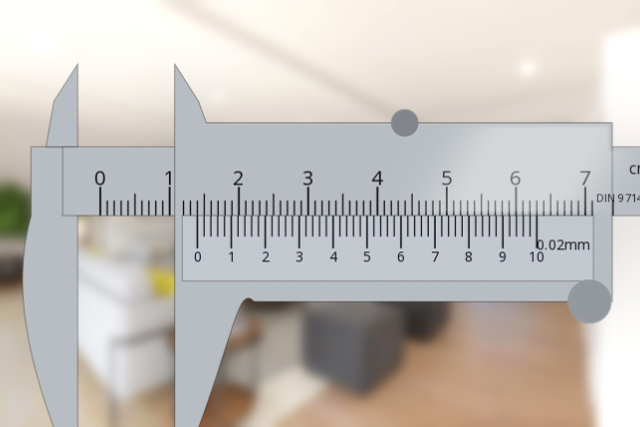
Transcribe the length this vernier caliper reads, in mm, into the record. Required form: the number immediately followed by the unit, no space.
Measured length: 14.0mm
